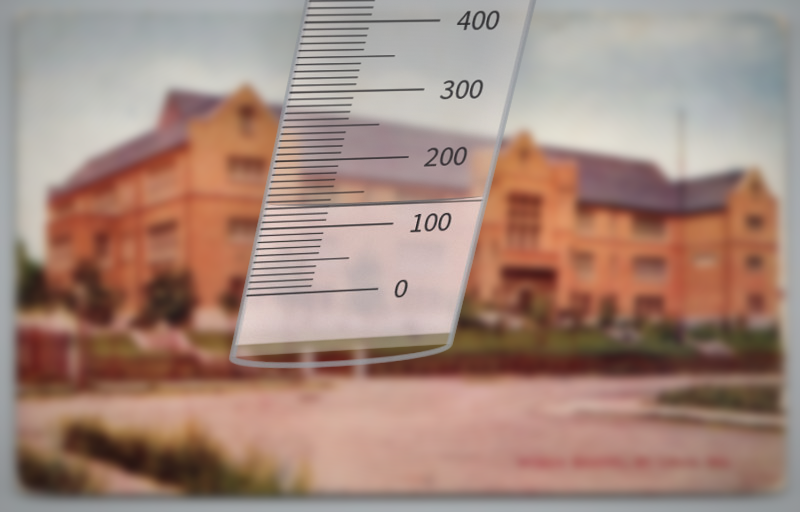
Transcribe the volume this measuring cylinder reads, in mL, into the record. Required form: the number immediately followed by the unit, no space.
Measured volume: 130mL
